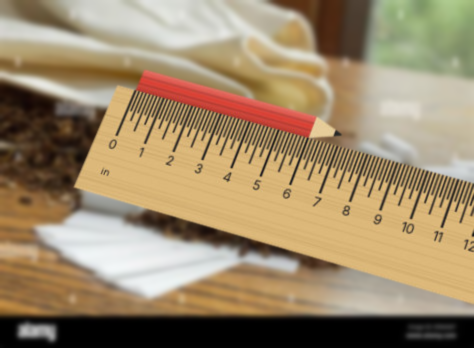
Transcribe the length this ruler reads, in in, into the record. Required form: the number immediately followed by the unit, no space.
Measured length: 7in
